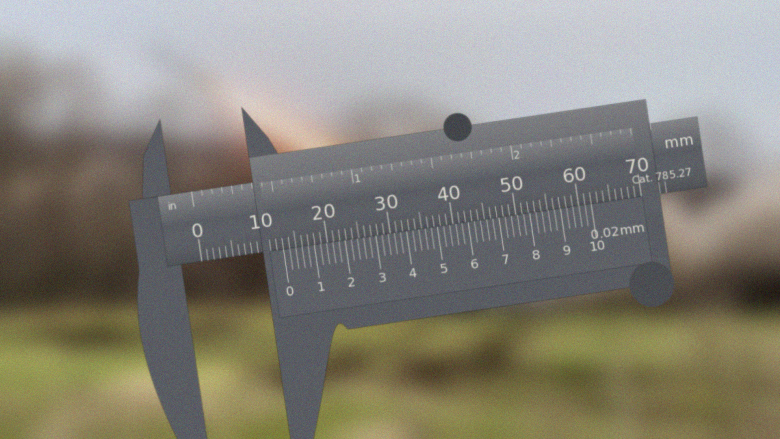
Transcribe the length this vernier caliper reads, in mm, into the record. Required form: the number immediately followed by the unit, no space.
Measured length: 13.0mm
